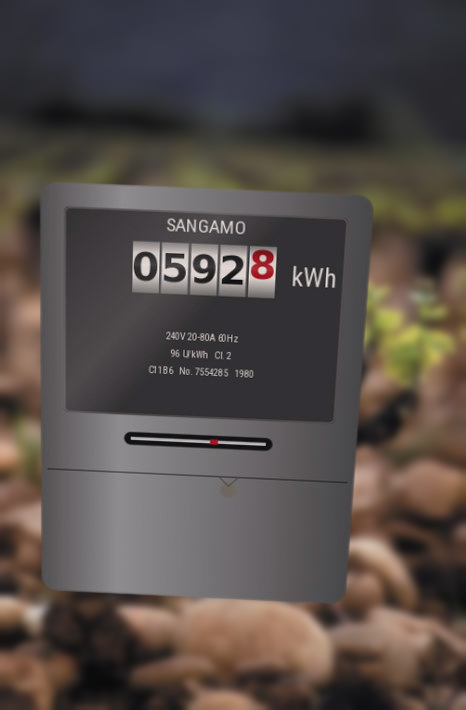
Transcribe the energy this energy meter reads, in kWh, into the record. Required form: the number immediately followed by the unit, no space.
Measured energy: 592.8kWh
